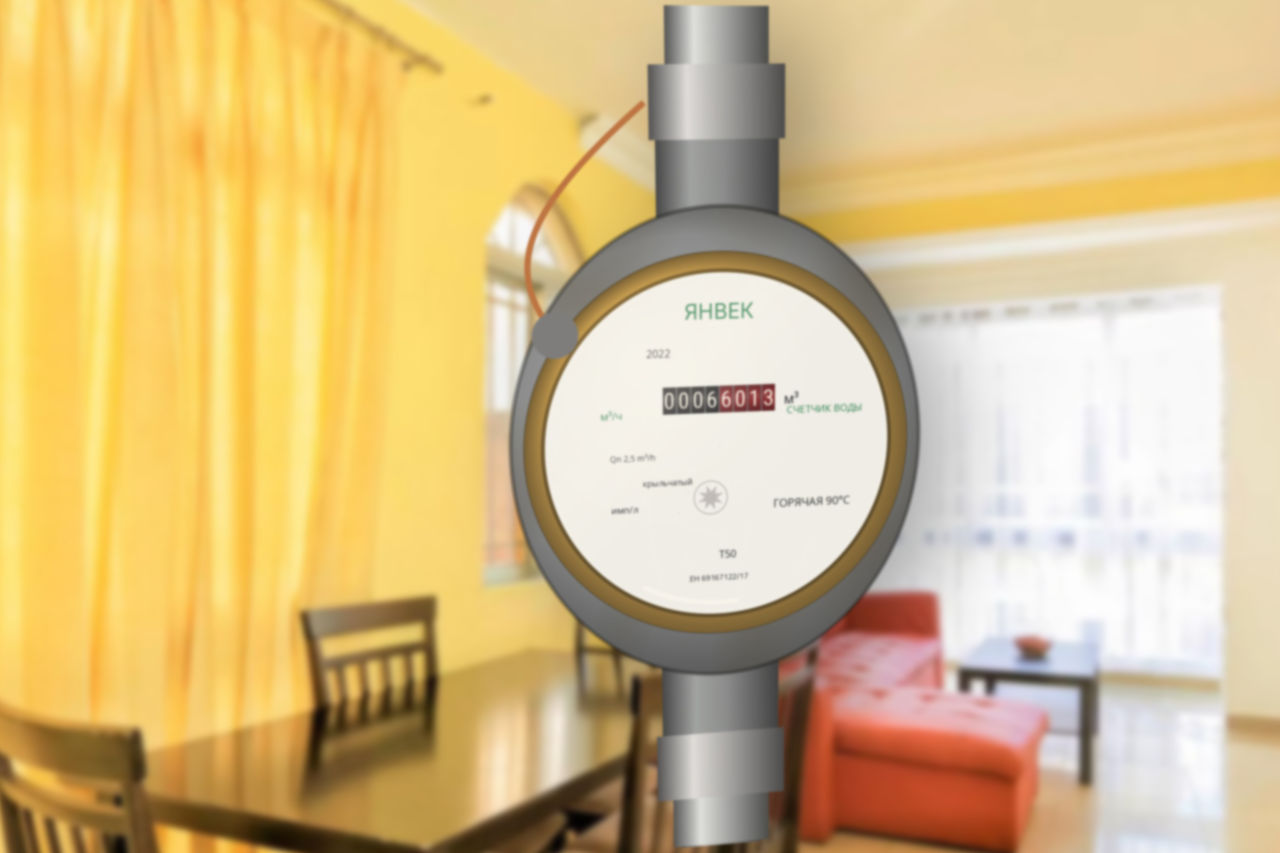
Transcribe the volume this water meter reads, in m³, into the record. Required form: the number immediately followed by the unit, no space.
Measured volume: 6.6013m³
